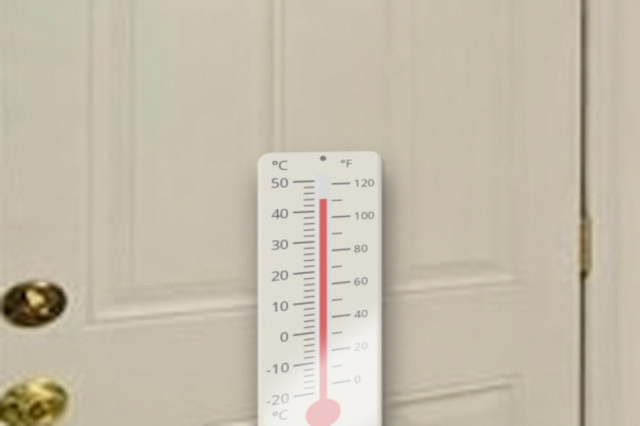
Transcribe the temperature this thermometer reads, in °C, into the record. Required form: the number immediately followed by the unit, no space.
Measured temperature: 44°C
